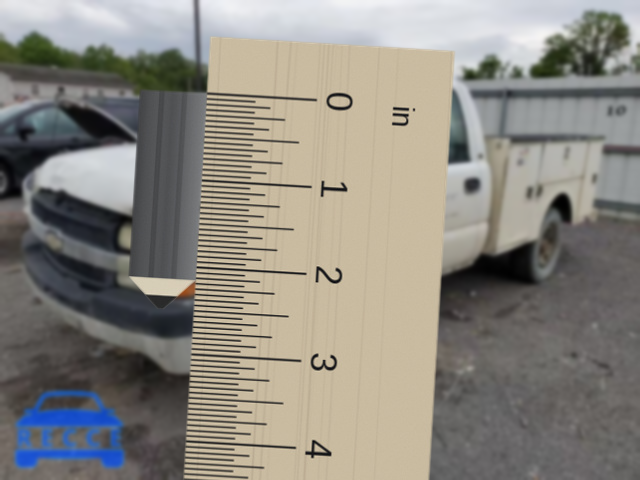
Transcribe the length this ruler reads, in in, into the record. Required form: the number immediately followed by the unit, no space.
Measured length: 2.5in
